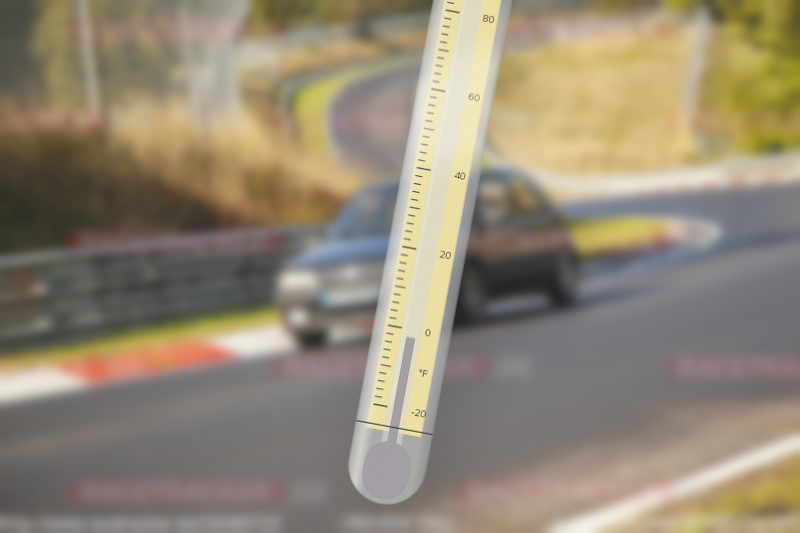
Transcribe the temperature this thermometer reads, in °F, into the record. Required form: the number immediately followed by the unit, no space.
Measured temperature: -2°F
